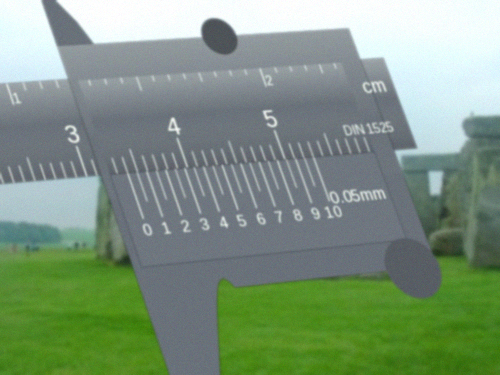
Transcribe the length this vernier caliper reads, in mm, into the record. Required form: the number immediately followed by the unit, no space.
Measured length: 34.0mm
